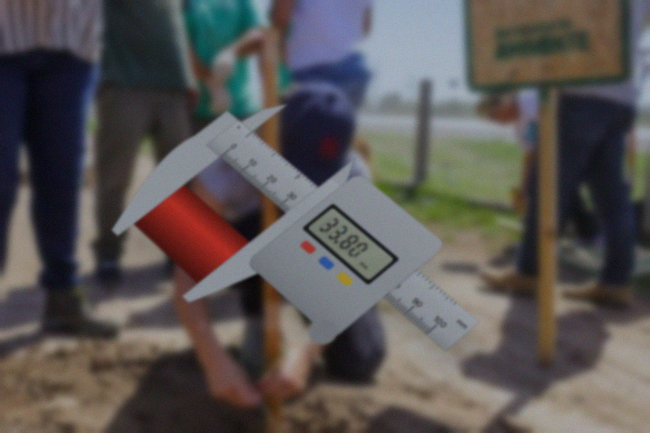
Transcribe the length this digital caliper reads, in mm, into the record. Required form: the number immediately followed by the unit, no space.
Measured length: 33.80mm
